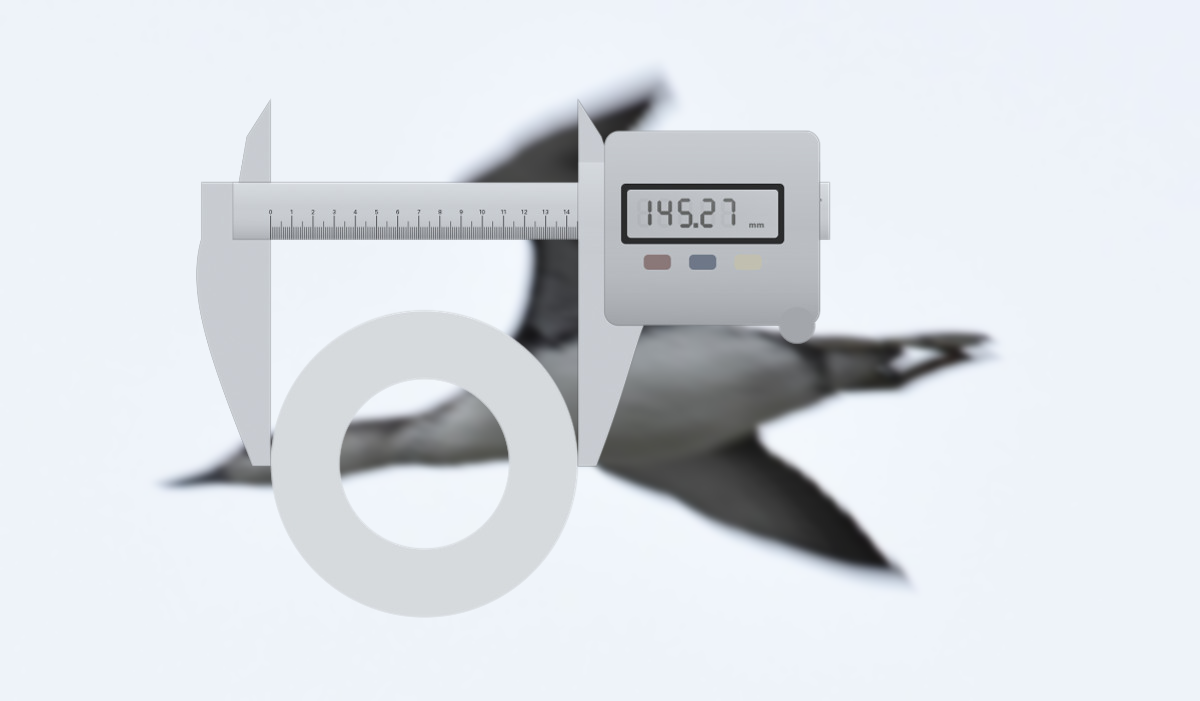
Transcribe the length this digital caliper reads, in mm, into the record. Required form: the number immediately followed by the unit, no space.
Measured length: 145.27mm
